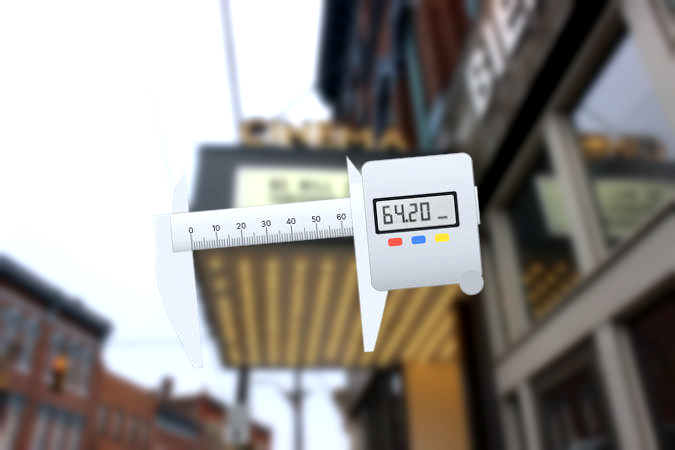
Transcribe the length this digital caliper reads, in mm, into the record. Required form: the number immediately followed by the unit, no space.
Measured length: 64.20mm
